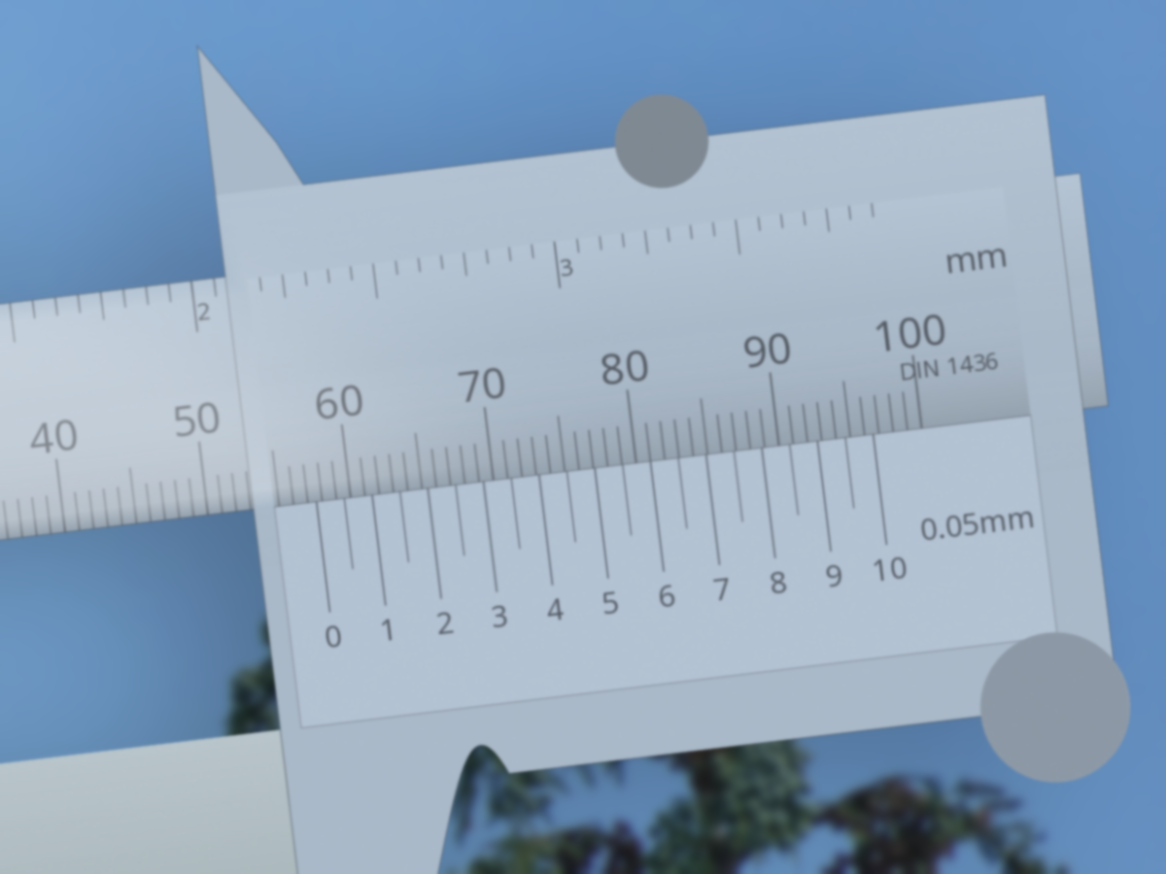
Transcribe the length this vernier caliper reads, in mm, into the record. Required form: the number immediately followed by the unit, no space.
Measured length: 57.6mm
